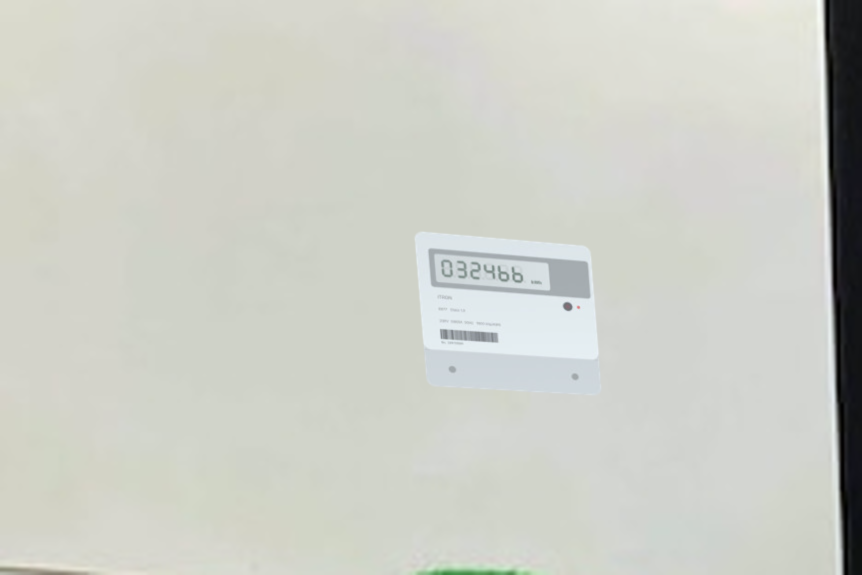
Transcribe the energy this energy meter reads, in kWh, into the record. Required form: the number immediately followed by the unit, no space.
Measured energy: 32466kWh
